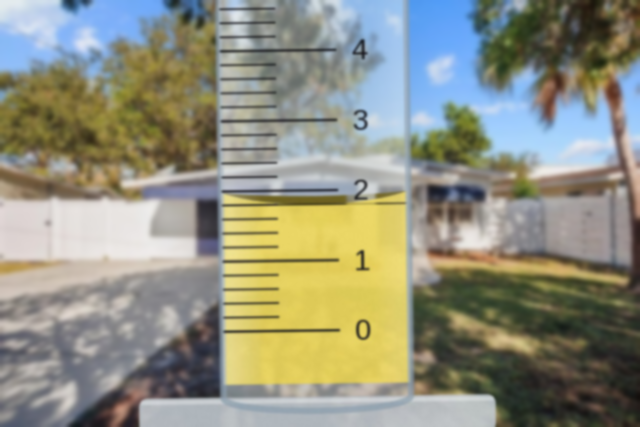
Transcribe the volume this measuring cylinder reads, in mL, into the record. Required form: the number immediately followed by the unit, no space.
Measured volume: 1.8mL
